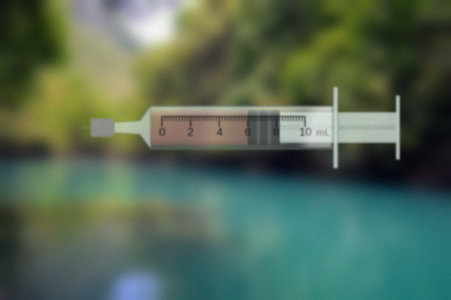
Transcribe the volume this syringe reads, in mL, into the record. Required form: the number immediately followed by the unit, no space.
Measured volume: 6mL
